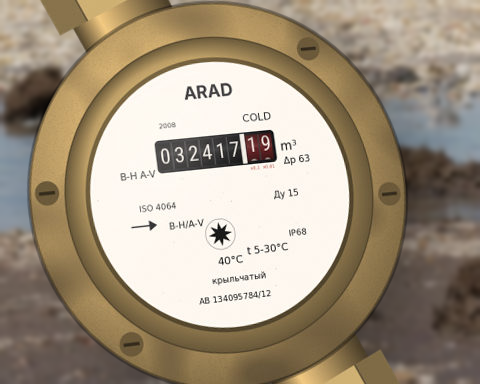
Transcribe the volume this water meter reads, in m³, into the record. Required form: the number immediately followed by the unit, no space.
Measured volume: 32417.19m³
